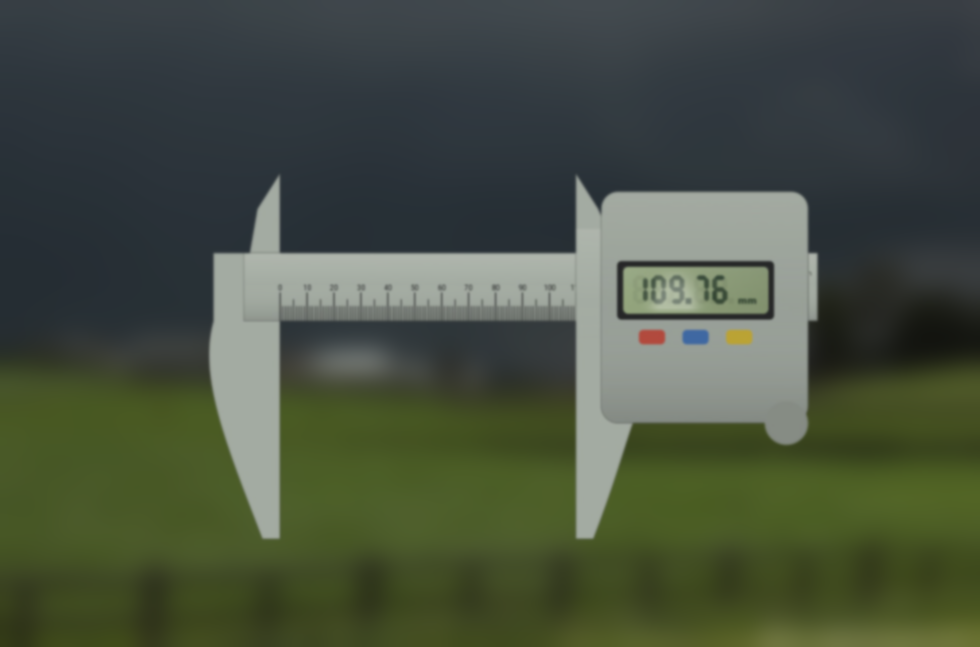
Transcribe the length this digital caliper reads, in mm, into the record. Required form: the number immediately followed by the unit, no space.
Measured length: 109.76mm
